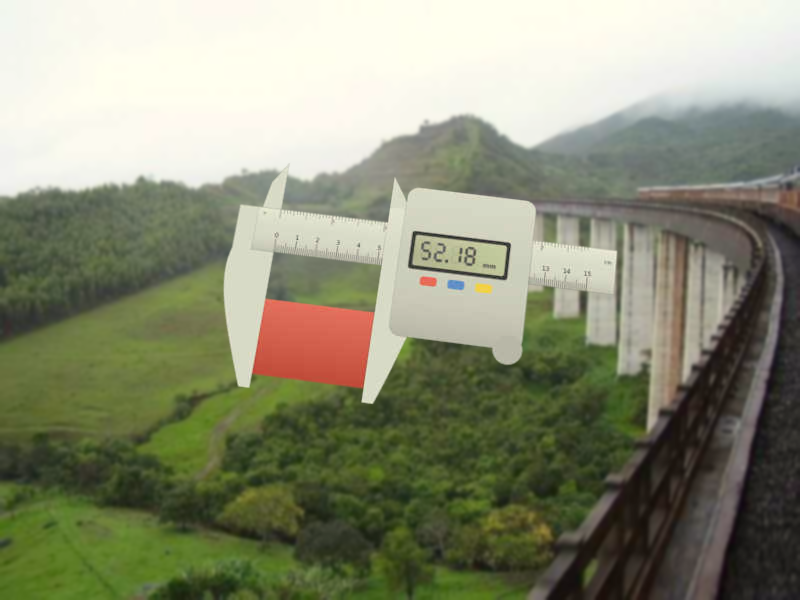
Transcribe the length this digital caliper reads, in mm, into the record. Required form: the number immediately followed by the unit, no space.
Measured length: 52.18mm
